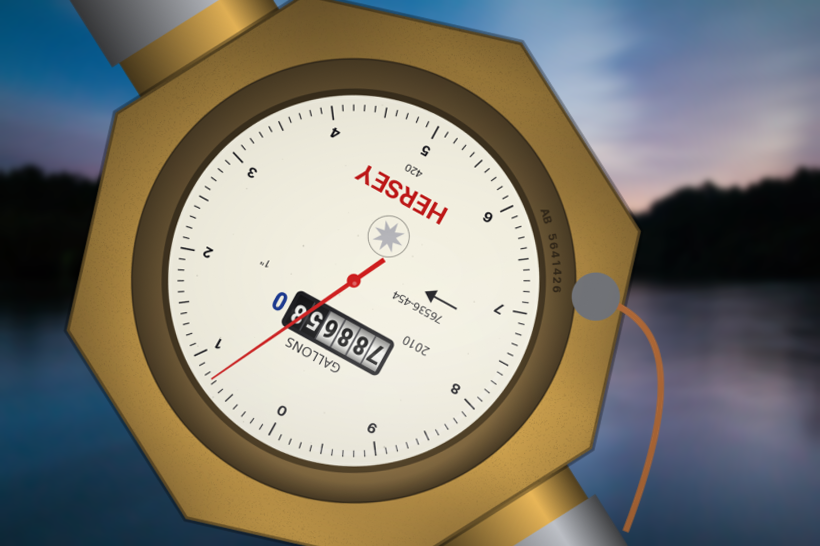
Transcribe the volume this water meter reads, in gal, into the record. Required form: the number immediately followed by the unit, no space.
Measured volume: 7886580.7gal
